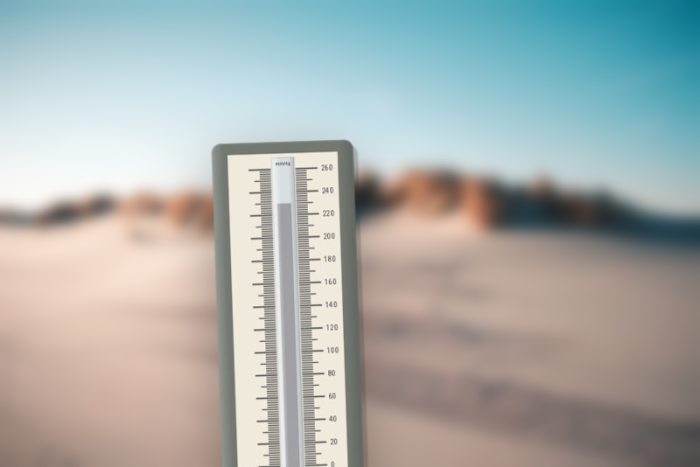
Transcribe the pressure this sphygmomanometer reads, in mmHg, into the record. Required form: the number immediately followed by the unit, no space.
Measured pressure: 230mmHg
